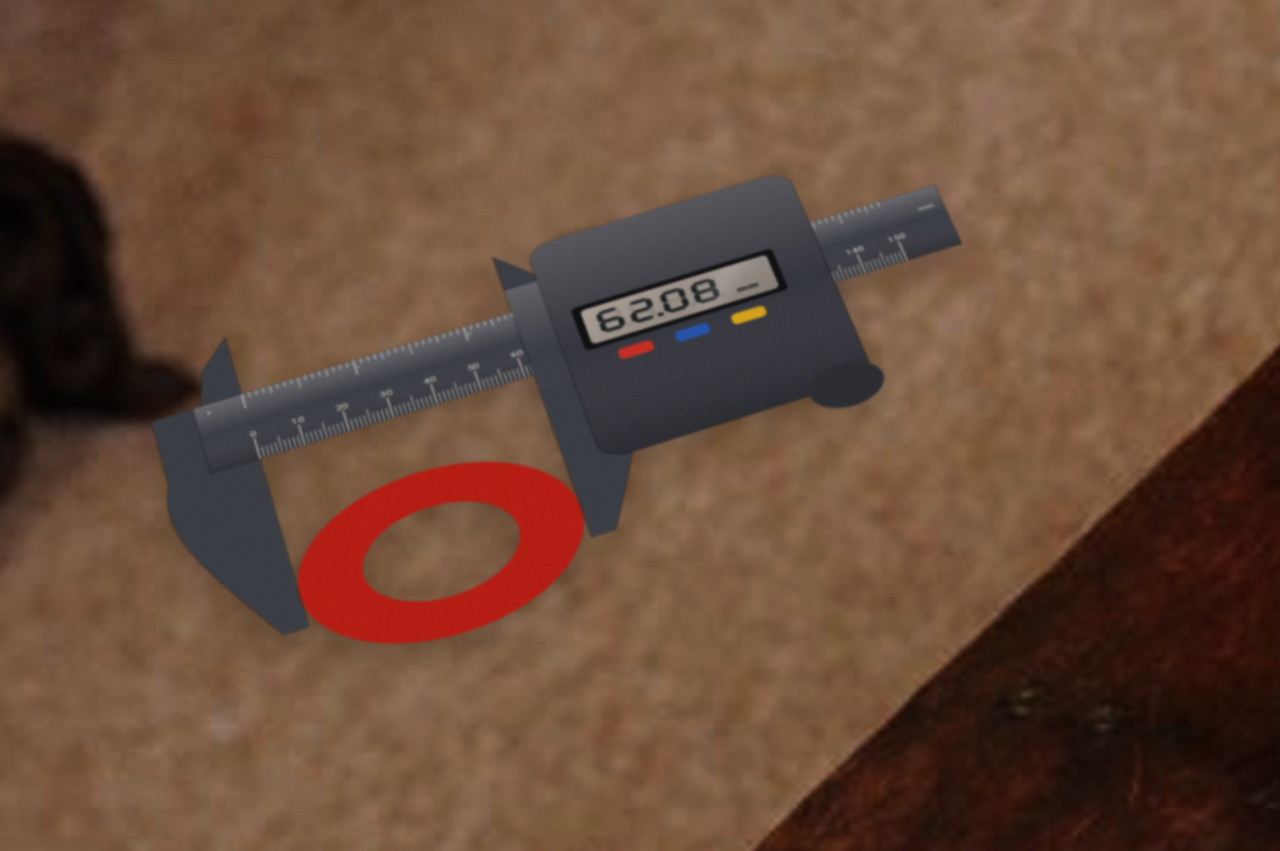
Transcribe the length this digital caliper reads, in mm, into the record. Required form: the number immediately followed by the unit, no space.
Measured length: 62.08mm
